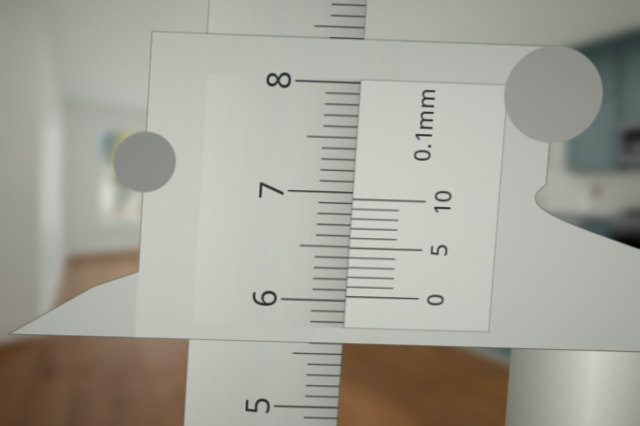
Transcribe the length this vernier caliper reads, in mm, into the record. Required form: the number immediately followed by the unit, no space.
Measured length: 60.4mm
